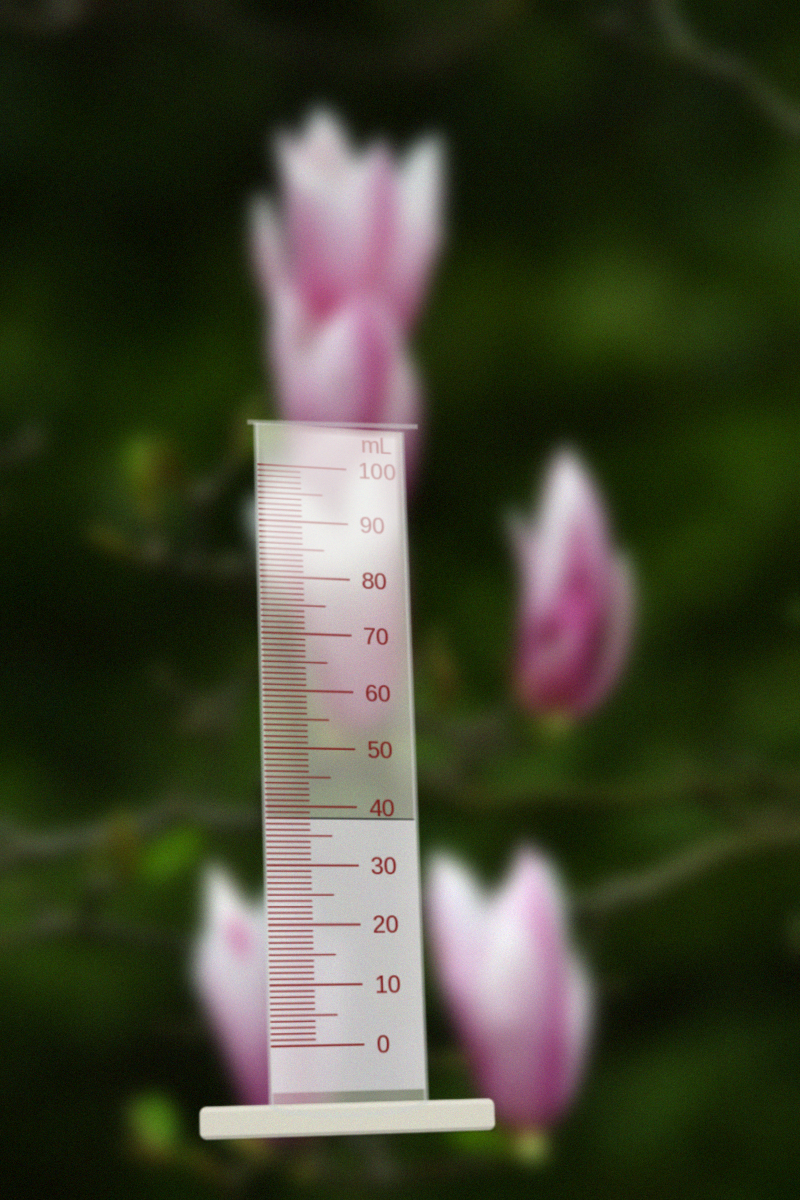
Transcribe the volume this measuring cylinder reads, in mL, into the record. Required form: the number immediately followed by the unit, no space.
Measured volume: 38mL
